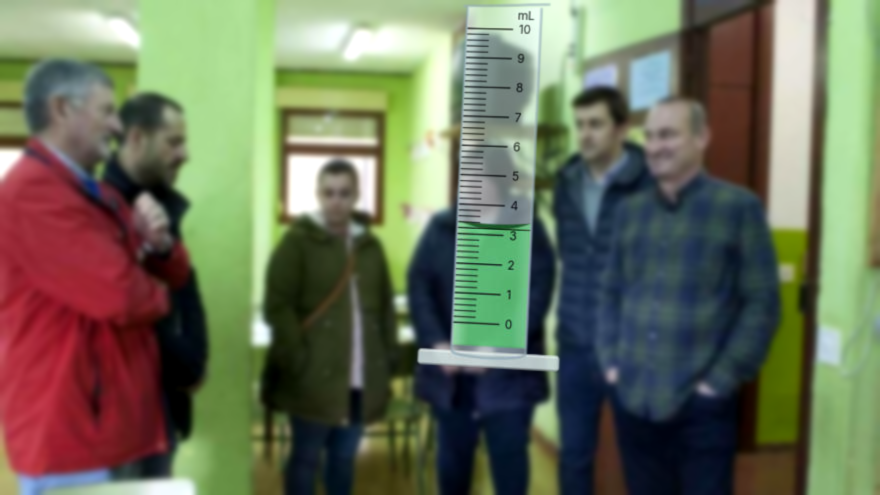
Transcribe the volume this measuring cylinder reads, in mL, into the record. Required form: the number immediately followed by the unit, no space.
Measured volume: 3.2mL
